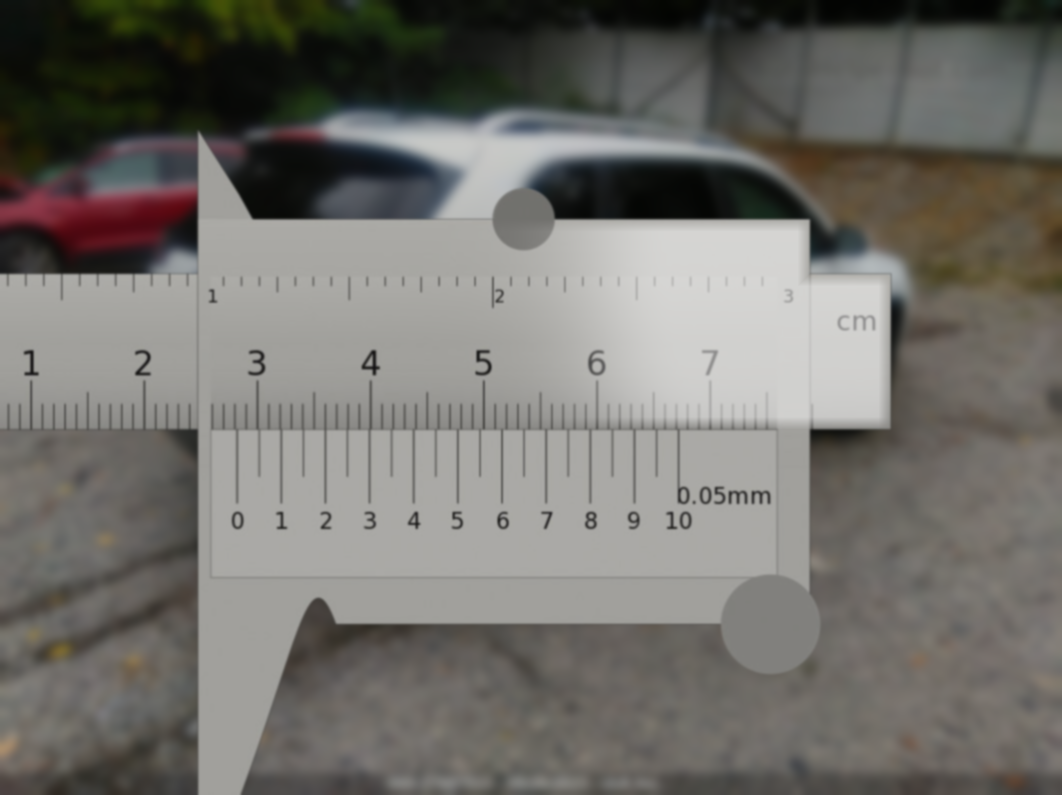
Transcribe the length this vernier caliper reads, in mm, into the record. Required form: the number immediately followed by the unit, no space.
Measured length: 28.2mm
